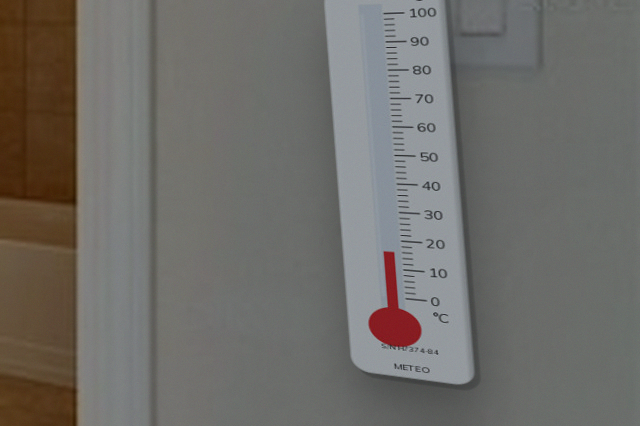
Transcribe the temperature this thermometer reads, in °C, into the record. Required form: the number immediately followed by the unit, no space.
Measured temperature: 16°C
